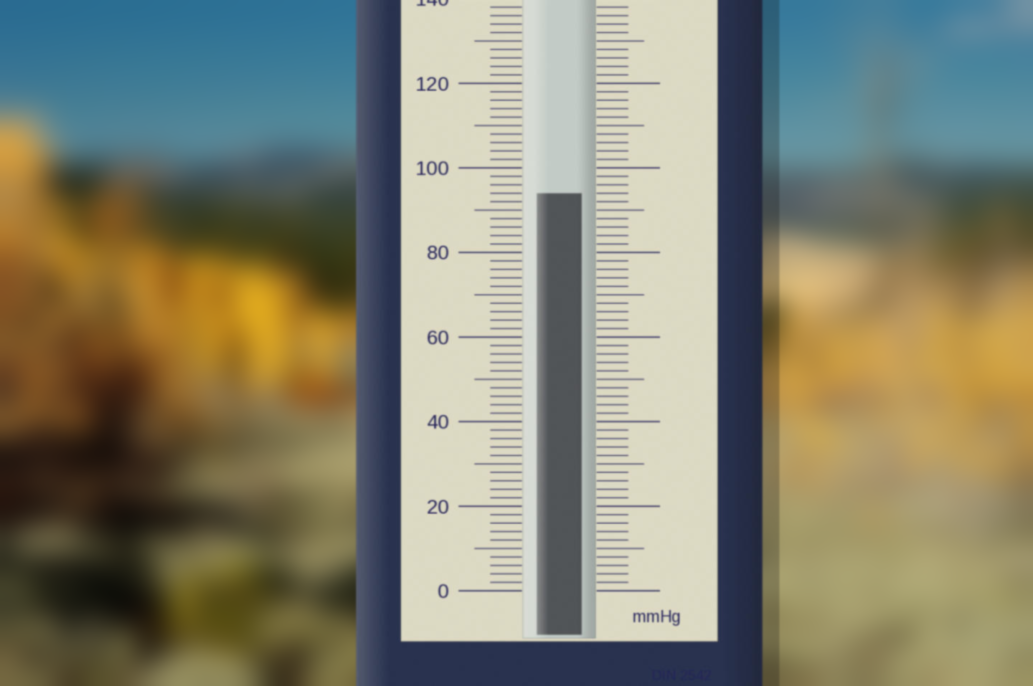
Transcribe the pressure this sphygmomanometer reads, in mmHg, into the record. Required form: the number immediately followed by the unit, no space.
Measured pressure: 94mmHg
